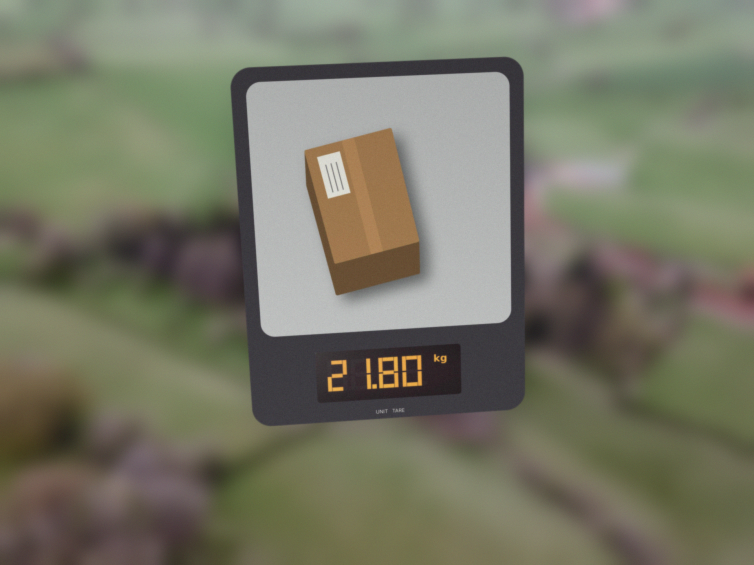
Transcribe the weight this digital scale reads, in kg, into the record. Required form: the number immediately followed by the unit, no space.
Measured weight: 21.80kg
